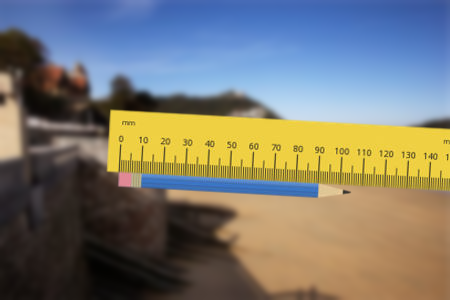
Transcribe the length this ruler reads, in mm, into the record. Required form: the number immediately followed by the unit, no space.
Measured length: 105mm
